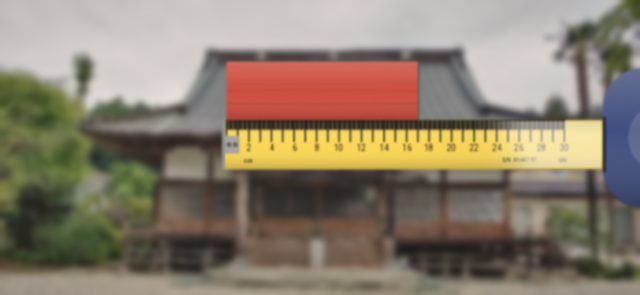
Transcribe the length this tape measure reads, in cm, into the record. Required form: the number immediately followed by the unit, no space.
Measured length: 17cm
